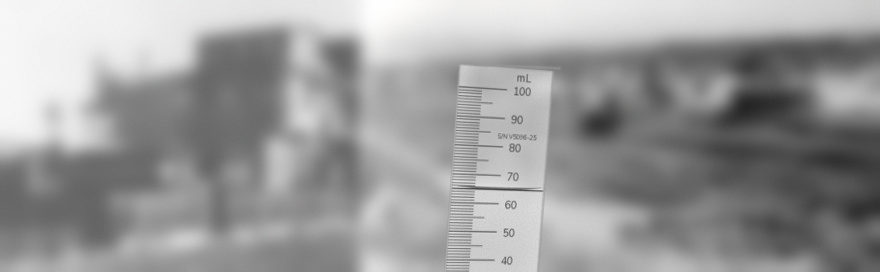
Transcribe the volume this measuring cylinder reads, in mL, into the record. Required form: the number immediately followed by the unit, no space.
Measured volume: 65mL
